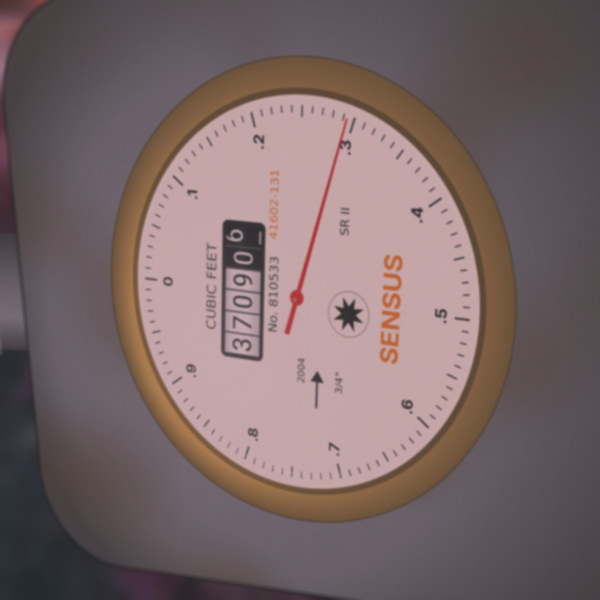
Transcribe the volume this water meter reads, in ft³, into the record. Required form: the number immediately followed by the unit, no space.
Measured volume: 370906.29ft³
